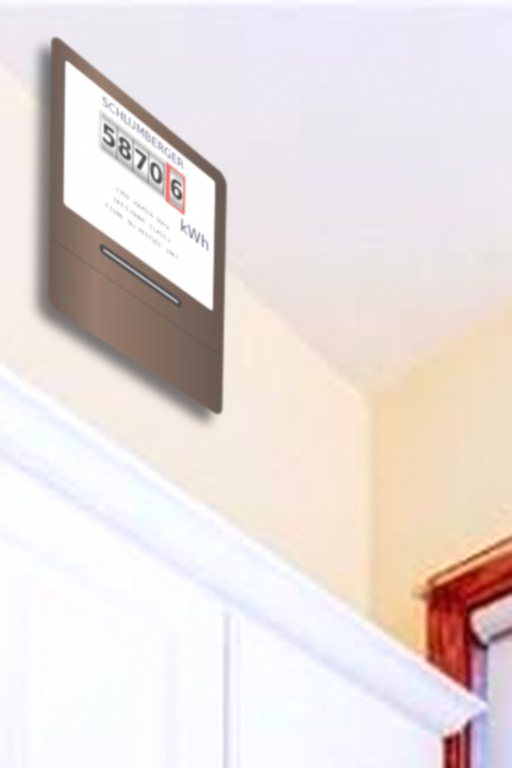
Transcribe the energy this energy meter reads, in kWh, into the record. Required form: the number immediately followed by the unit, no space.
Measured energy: 5870.6kWh
